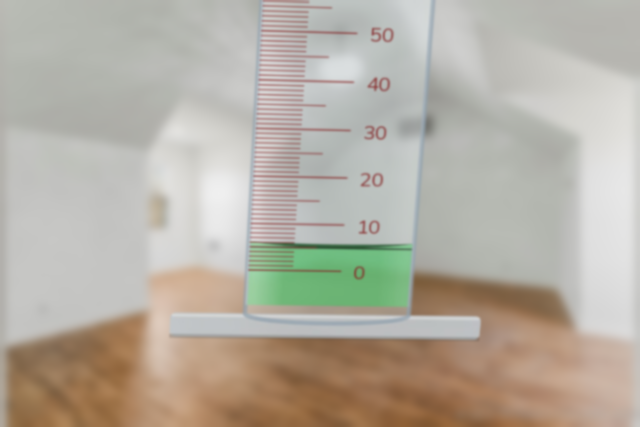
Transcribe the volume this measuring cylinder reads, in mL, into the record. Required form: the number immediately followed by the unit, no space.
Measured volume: 5mL
